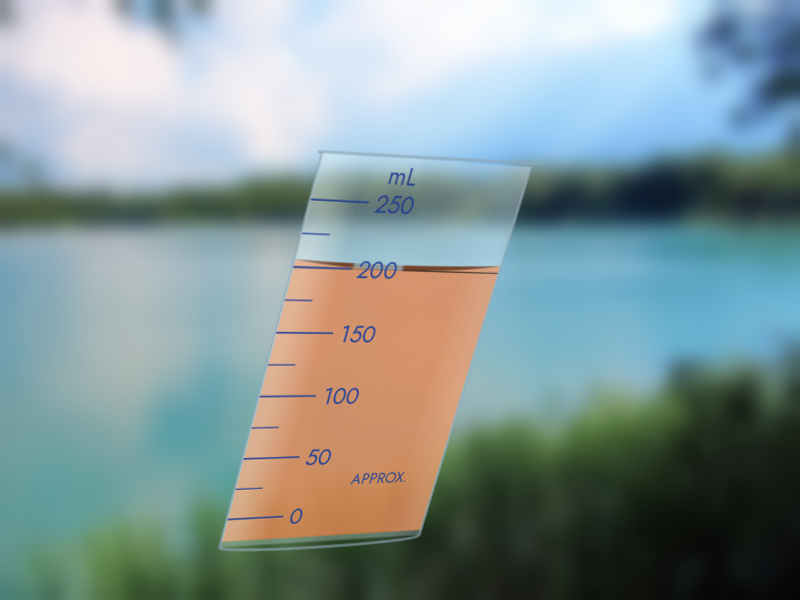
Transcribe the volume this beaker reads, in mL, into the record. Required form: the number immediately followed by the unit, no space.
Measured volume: 200mL
